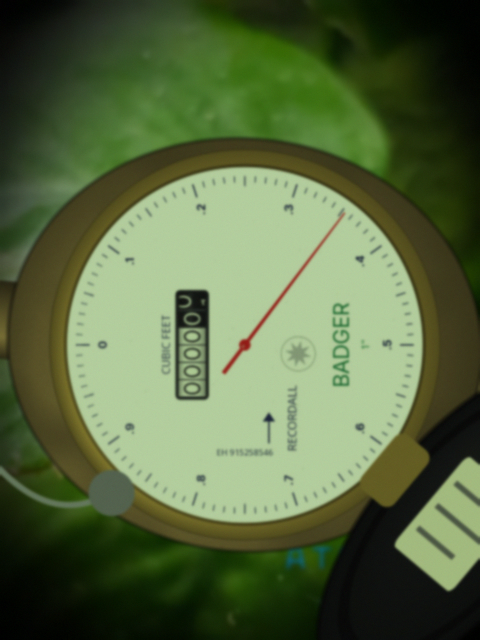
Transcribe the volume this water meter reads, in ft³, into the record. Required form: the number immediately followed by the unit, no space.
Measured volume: 0.35ft³
